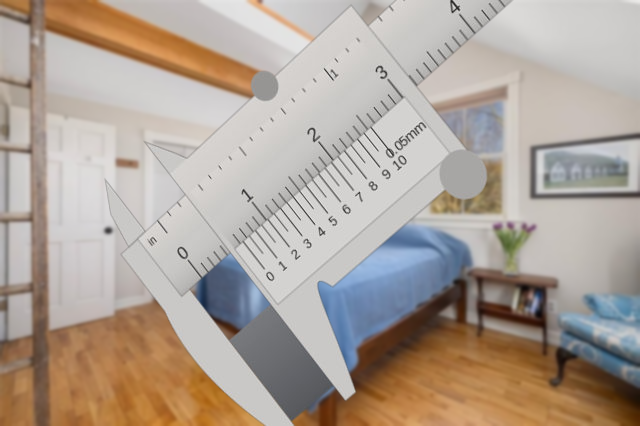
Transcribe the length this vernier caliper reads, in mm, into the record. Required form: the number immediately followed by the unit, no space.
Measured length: 6.4mm
